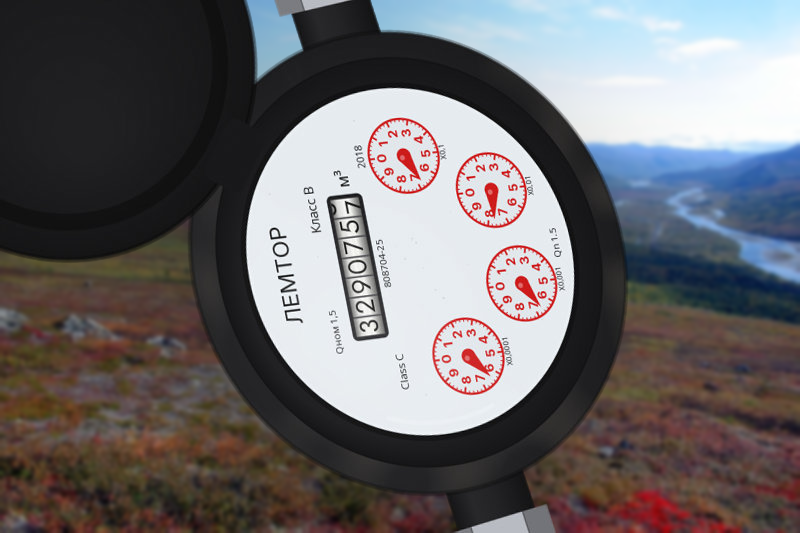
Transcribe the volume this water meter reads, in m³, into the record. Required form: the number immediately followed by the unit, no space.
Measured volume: 3290756.6766m³
